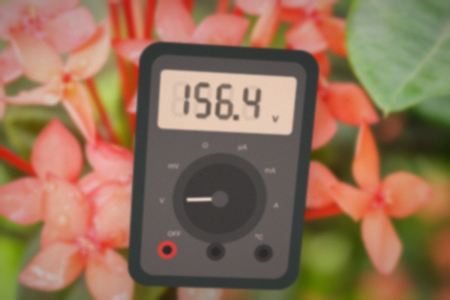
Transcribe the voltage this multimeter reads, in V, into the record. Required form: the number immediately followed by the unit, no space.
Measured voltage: 156.4V
